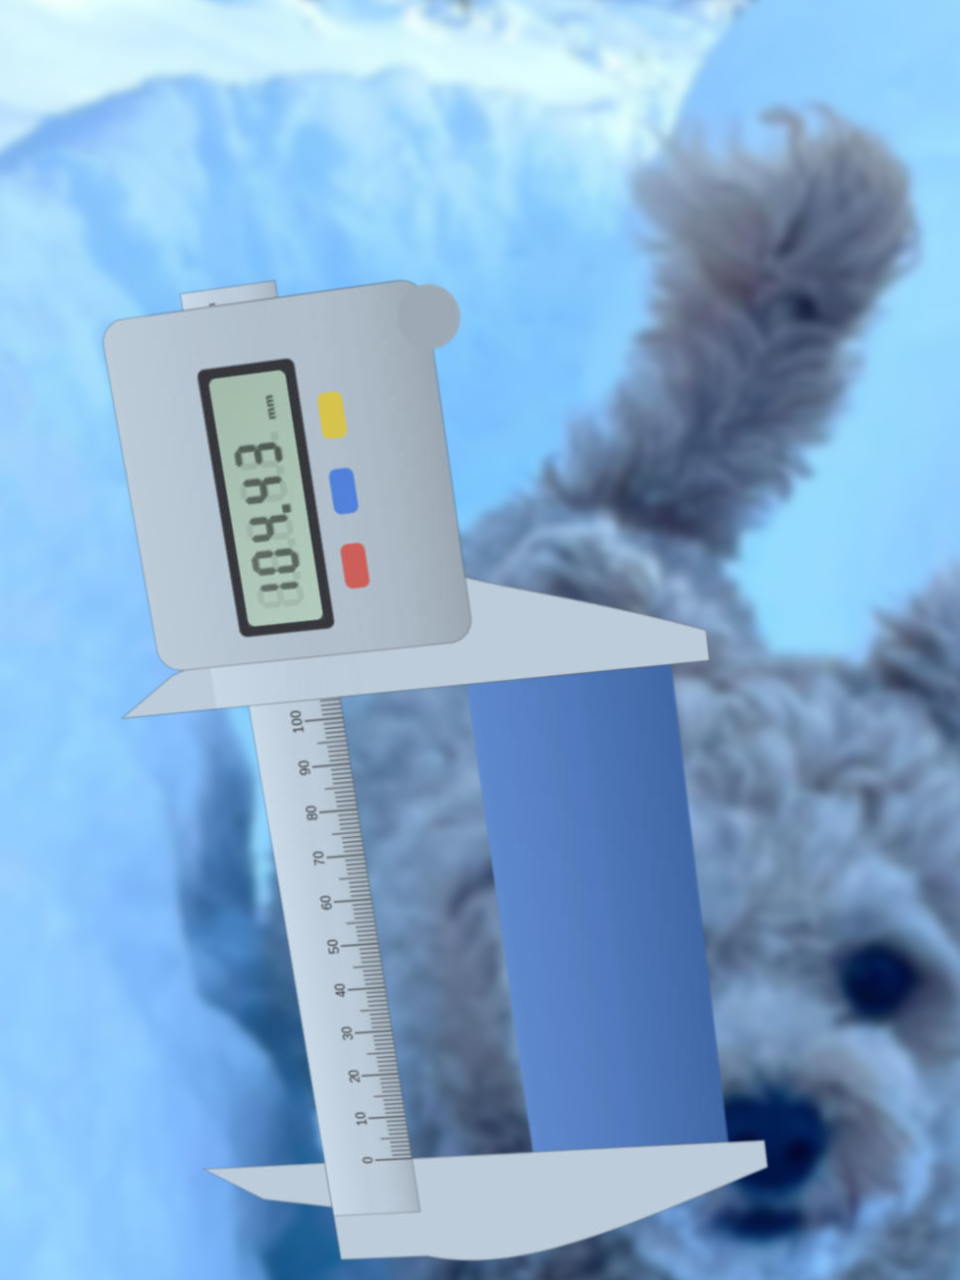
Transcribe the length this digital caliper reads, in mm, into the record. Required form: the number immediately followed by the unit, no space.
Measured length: 104.43mm
